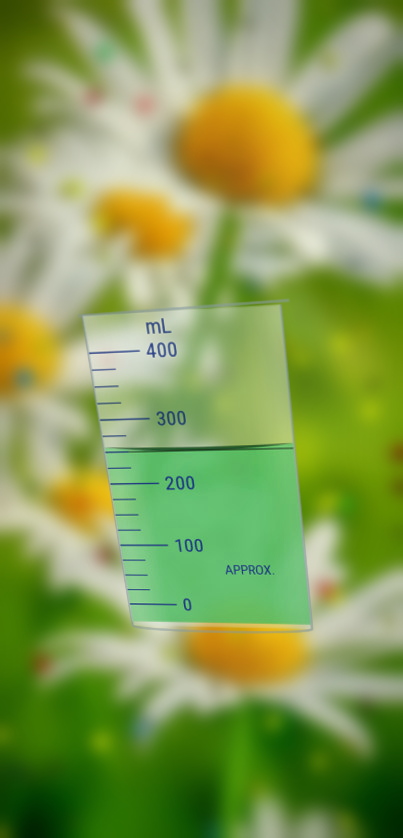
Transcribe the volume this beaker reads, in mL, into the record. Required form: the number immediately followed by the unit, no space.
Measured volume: 250mL
